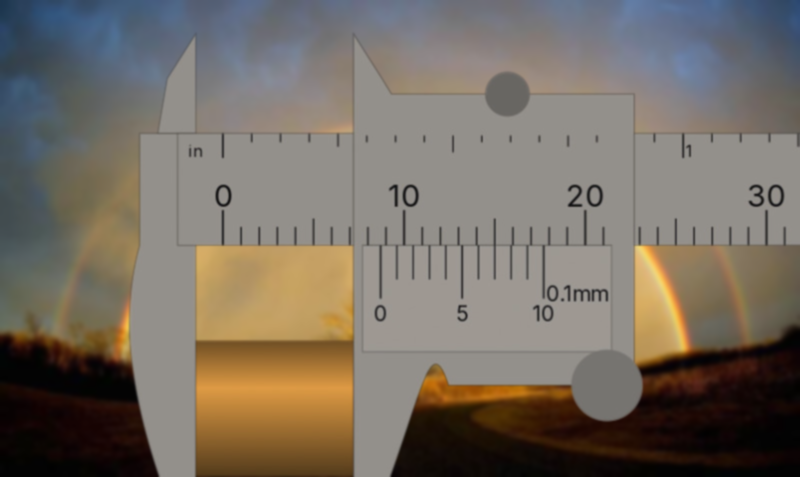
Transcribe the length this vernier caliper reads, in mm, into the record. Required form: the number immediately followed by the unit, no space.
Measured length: 8.7mm
